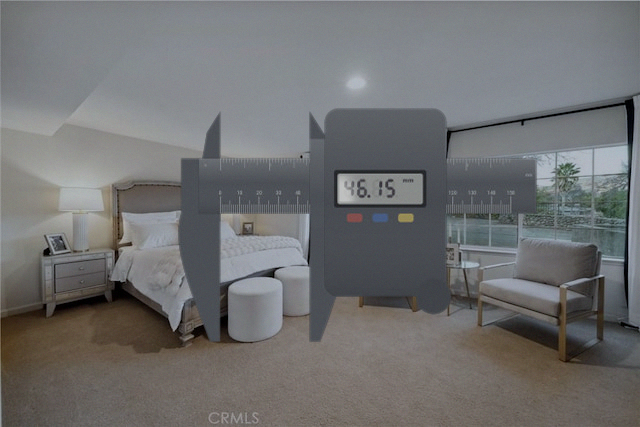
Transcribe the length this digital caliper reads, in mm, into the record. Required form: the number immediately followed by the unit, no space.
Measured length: 46.15mm
